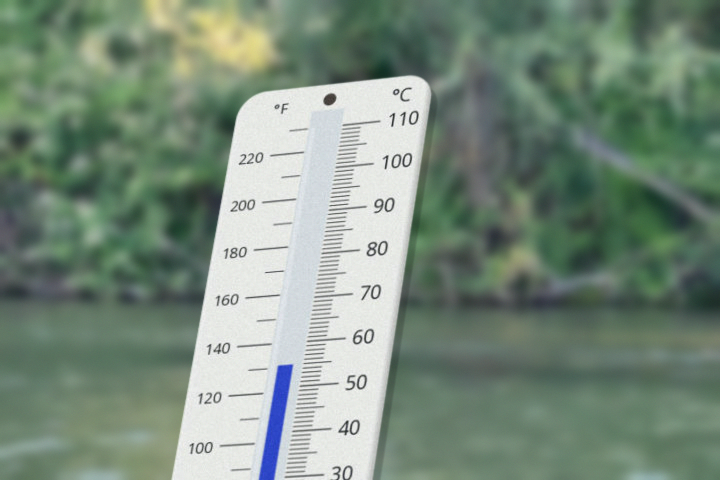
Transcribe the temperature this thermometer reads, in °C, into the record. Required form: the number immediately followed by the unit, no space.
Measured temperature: 55°C
